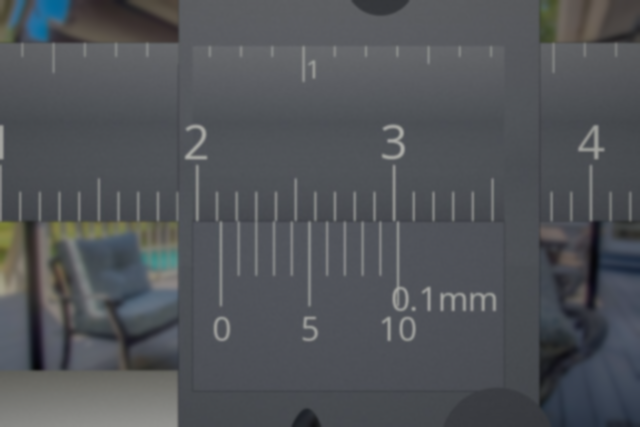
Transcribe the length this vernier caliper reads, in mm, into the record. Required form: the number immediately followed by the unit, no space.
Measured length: 21.2mm
